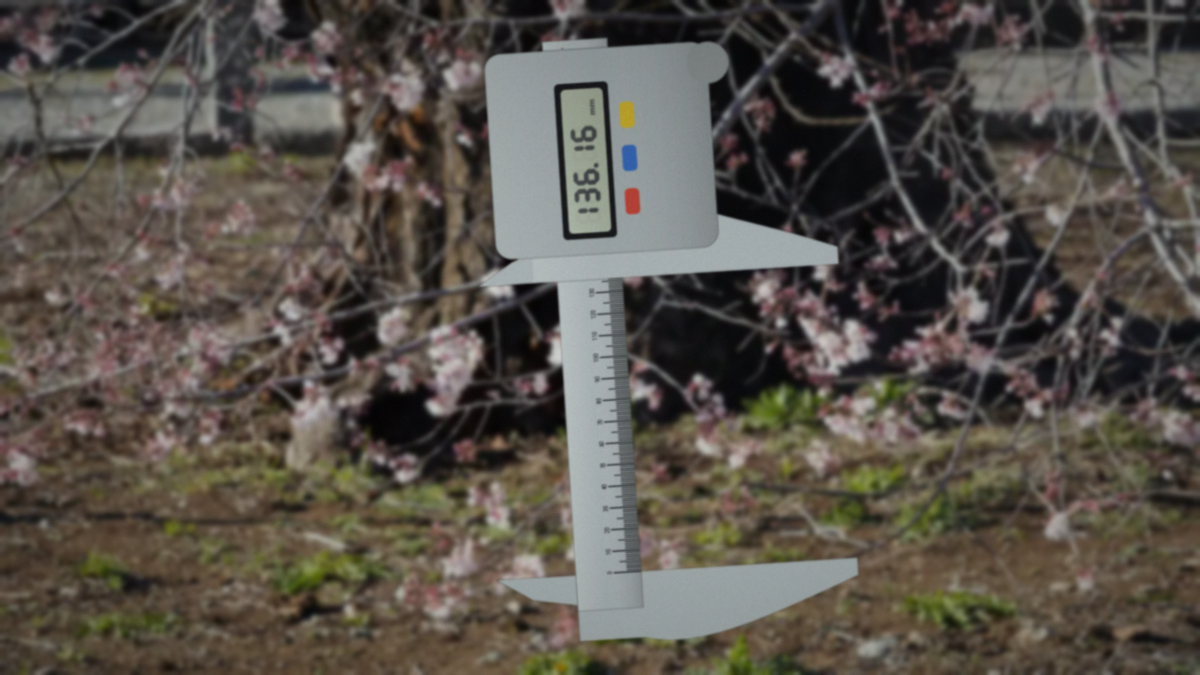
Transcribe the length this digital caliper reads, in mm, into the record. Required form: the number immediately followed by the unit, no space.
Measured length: 136.16mm
